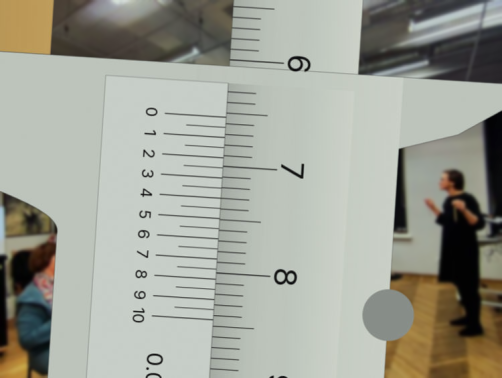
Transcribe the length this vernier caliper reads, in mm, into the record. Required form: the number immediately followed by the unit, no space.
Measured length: 65.4mm
